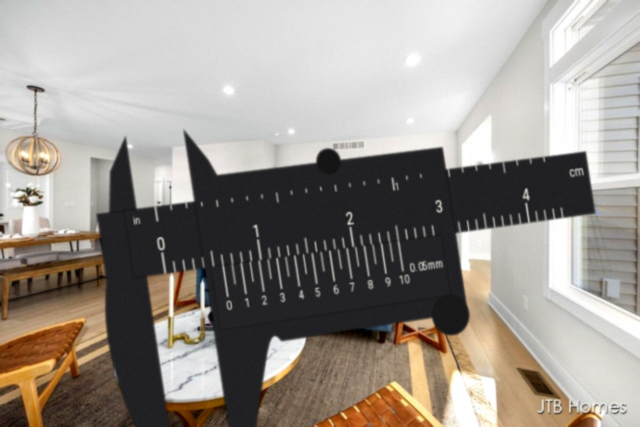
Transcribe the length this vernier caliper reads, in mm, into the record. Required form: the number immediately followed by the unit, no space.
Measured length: 6.0mm
